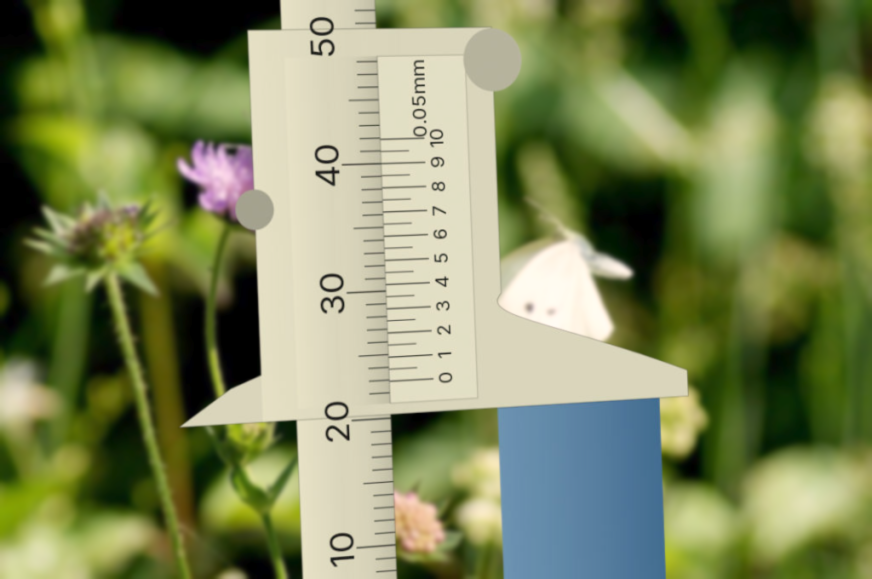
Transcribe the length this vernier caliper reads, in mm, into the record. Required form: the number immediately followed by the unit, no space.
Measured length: 22.9mm
